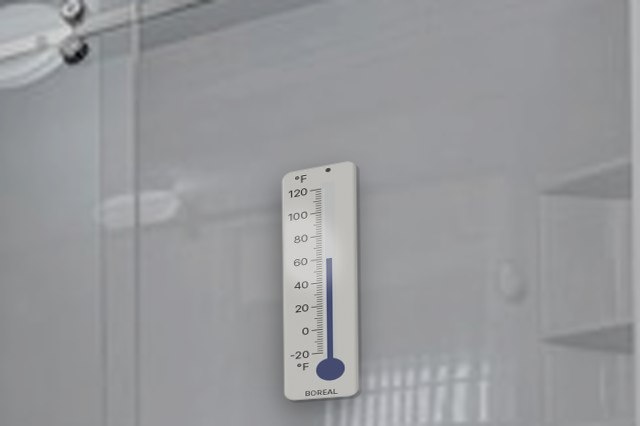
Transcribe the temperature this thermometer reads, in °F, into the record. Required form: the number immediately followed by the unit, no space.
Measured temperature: 60°F
